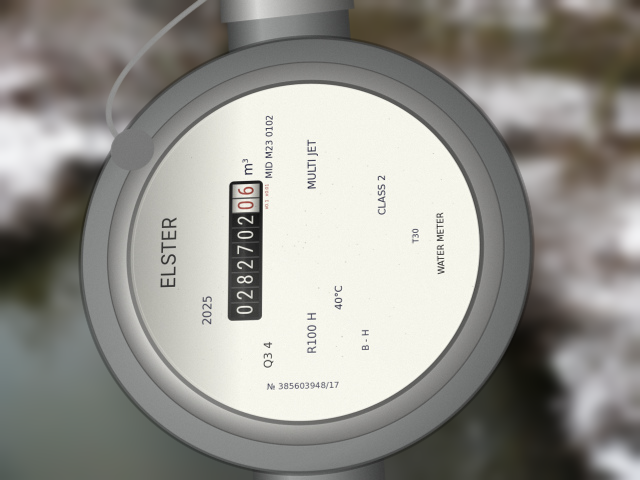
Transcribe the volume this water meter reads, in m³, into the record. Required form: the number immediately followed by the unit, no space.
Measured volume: 282702.06m³
